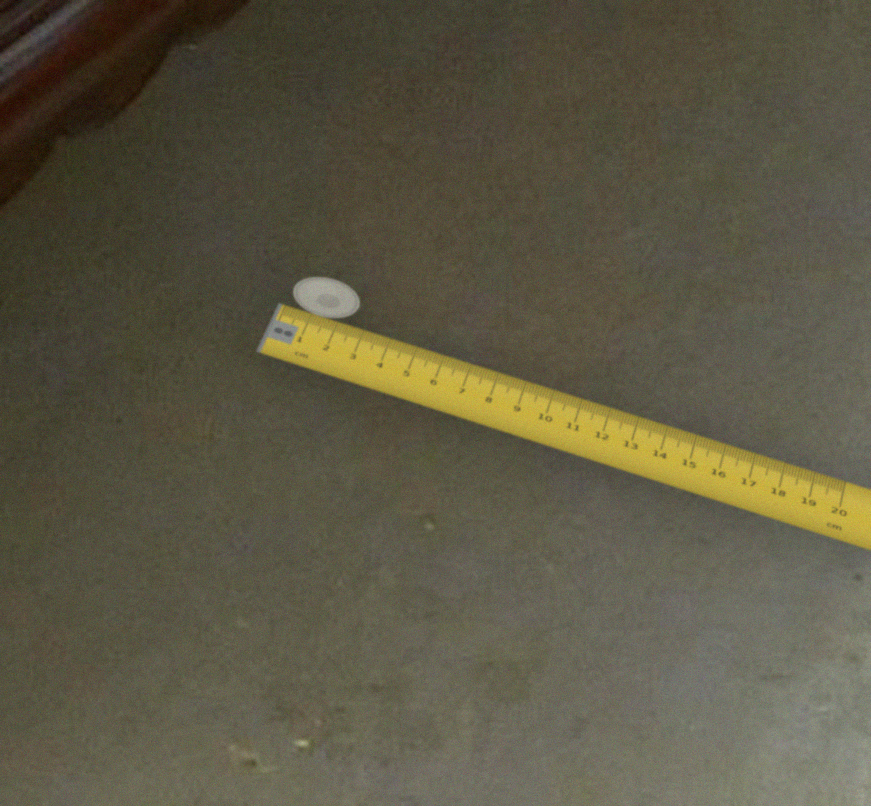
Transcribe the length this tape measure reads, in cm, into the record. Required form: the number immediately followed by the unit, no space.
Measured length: 2.5cm
